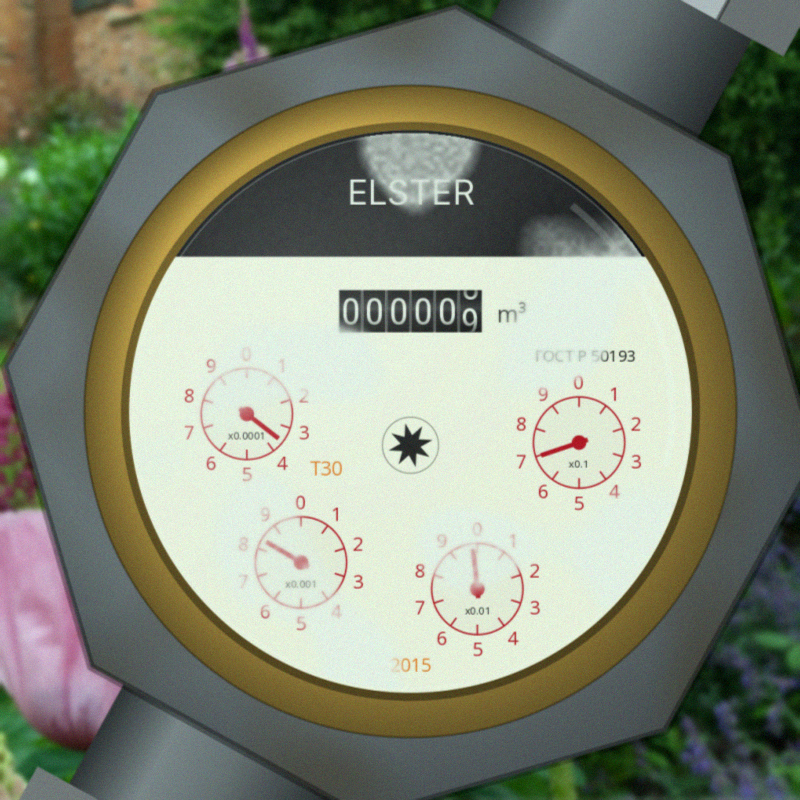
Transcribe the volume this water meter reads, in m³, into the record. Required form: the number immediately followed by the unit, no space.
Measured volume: 8.6983m³
